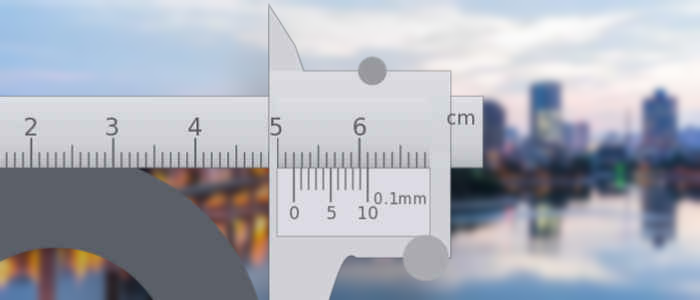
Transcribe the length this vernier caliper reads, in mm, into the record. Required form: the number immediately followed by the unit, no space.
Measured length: 52.0mm
